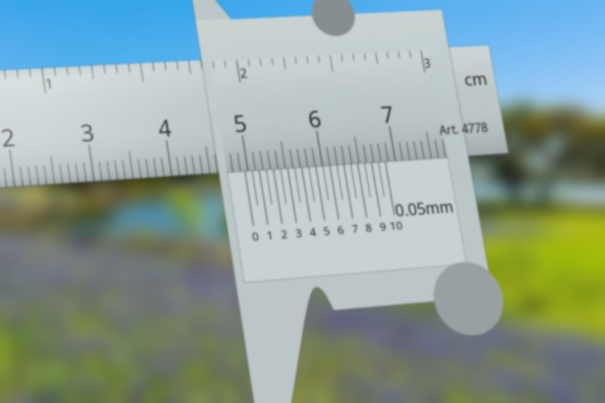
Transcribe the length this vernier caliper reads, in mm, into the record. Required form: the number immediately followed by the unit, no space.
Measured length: 49.6mm
